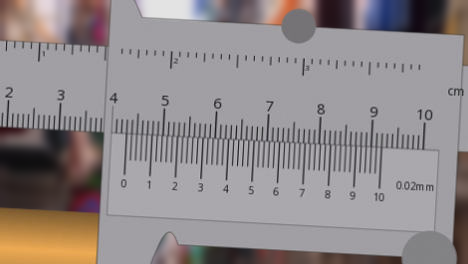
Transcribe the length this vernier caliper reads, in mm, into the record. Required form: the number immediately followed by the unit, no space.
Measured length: 43.0mm
